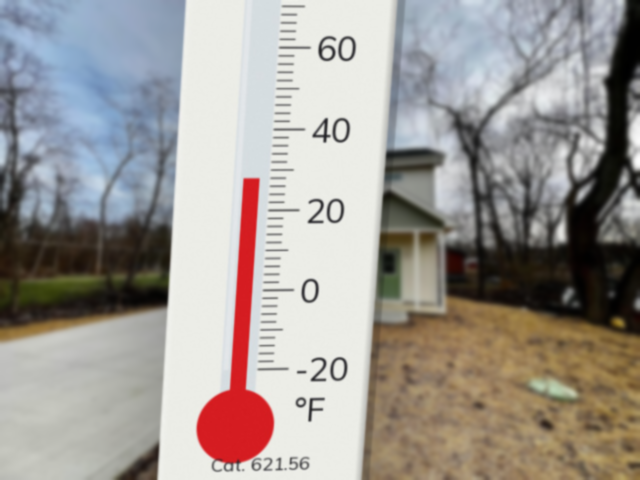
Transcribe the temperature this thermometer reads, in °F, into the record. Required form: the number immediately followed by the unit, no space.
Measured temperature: 28°F
